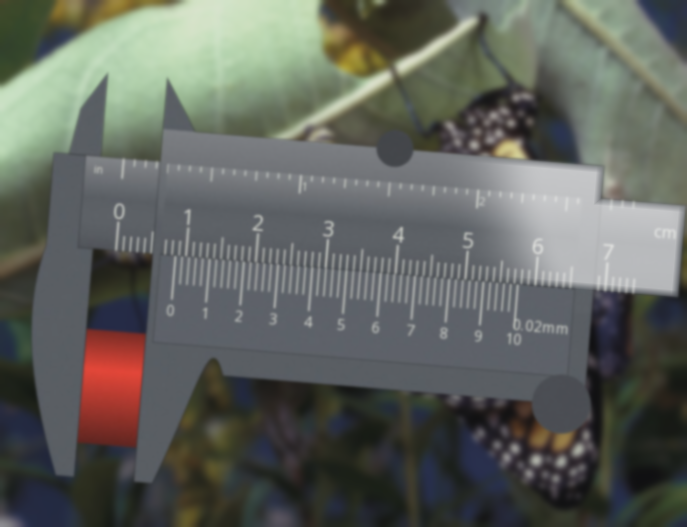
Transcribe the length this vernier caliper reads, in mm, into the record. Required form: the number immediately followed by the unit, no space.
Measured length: 8.5mm
